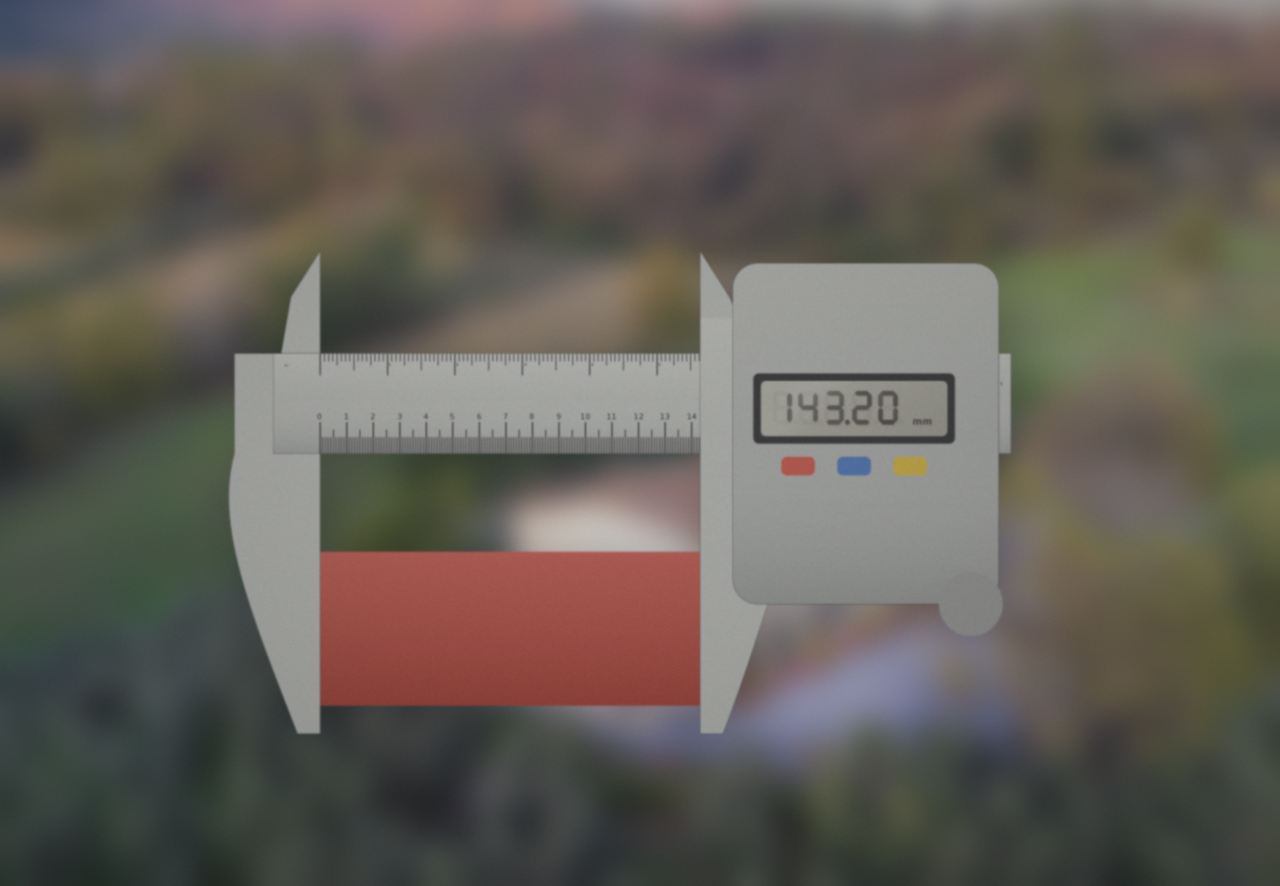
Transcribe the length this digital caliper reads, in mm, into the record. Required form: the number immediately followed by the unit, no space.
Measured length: 143.20mm
